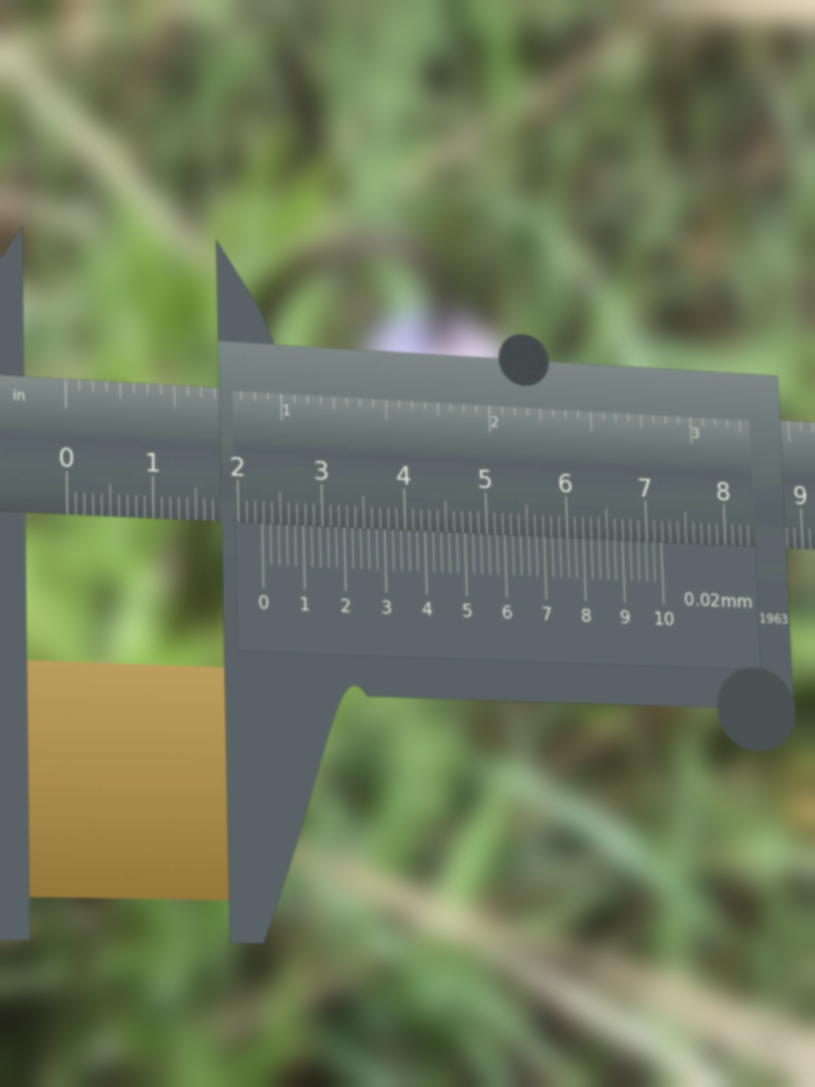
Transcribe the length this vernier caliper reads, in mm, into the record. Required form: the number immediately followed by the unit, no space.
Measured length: 22.8mm
